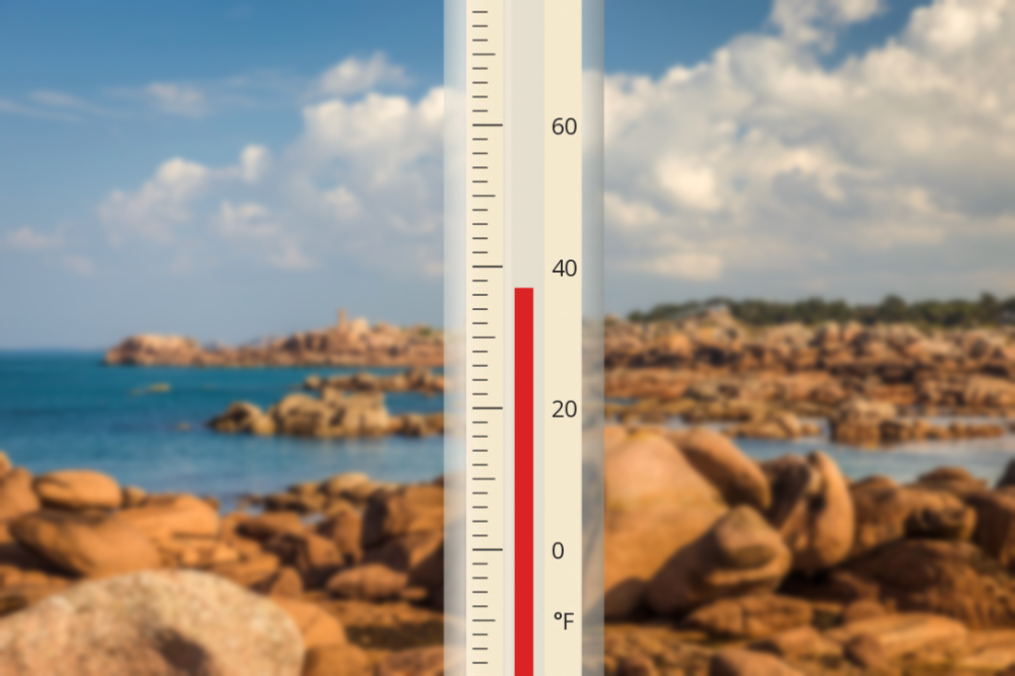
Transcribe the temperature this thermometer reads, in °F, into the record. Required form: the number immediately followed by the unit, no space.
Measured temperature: 37°F
